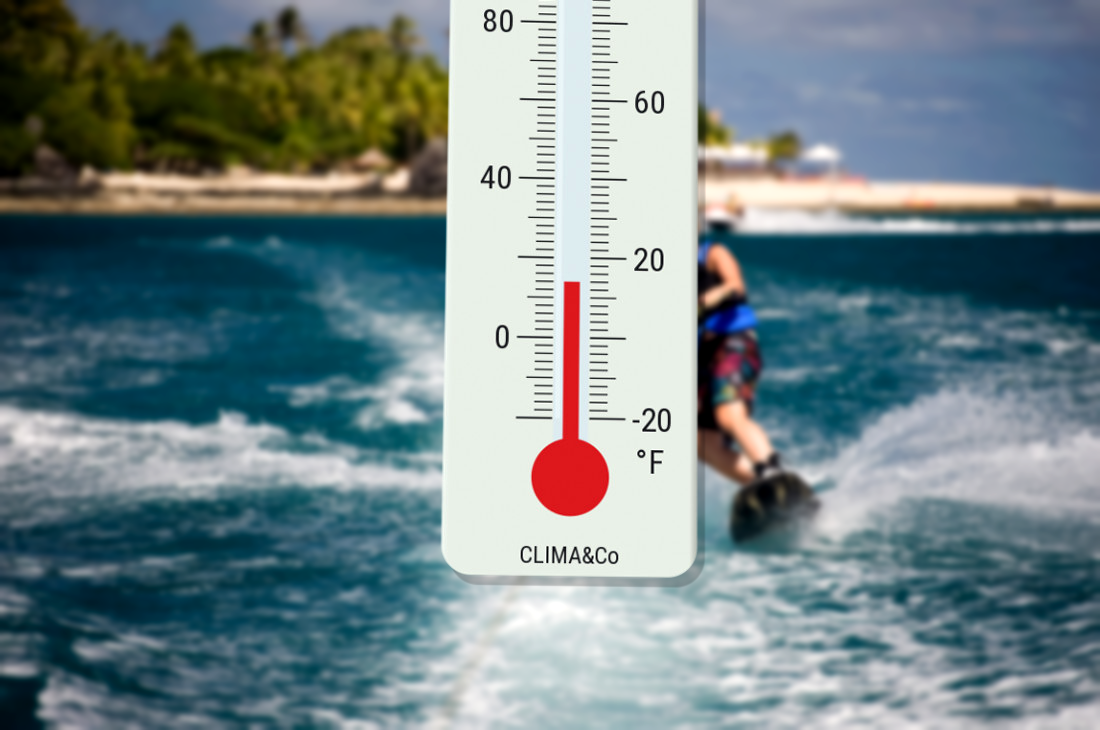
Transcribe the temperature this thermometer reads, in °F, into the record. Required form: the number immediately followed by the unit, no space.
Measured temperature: 14°F
